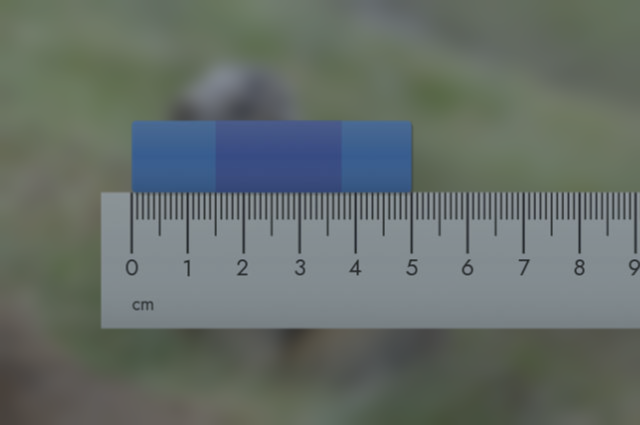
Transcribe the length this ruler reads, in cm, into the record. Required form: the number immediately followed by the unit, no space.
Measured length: 5cm
